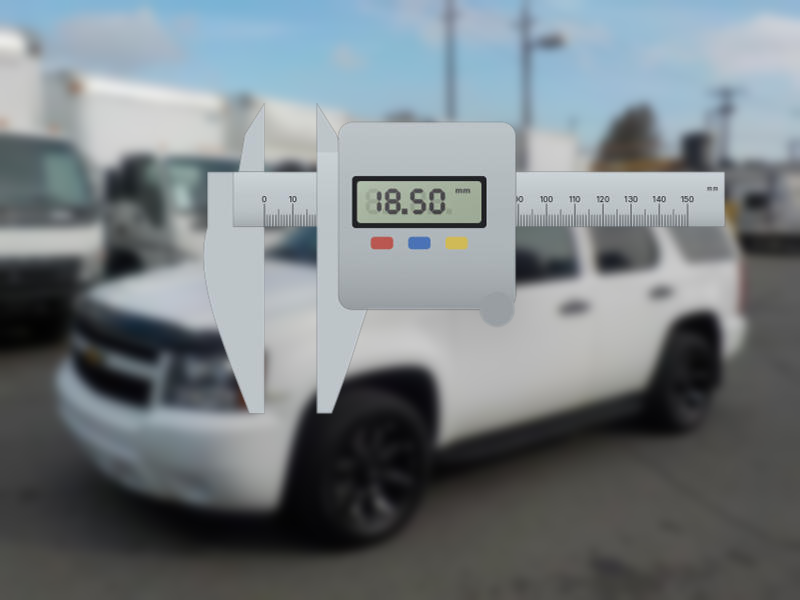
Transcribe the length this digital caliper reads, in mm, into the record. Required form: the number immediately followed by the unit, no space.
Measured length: 18.50mm
